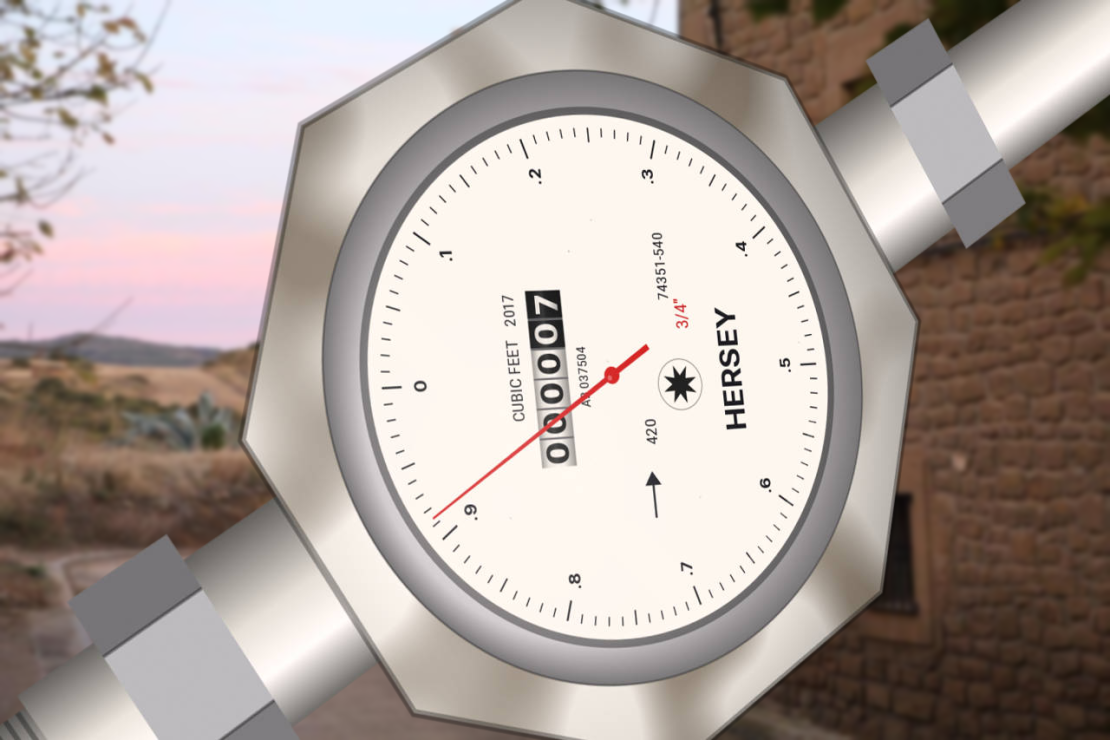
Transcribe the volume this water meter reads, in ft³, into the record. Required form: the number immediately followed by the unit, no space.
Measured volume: 6.91ft³
